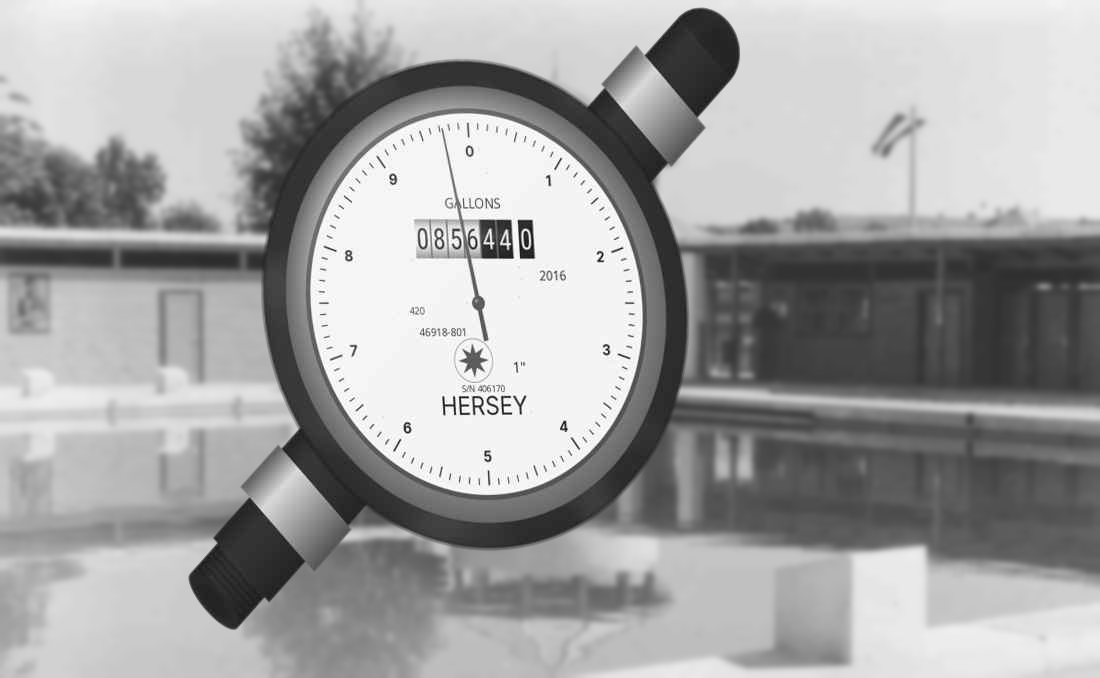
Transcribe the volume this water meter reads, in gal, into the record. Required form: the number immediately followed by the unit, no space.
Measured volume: 856439.7gal
